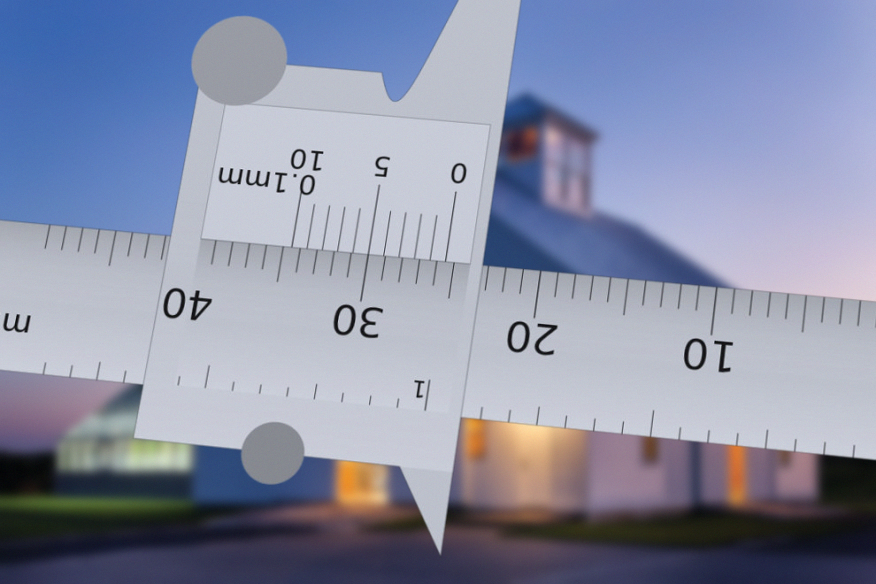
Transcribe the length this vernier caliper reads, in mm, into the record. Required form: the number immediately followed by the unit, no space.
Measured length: 25.5mm
